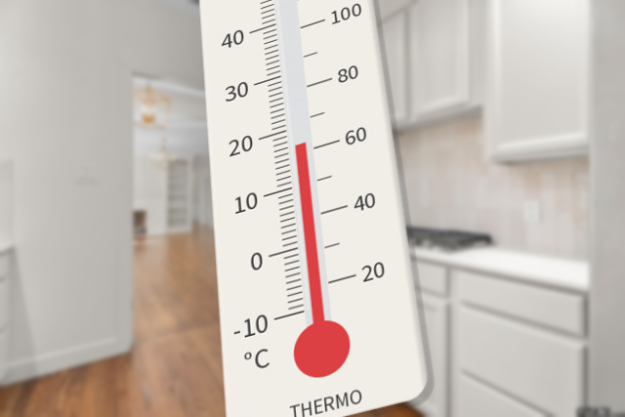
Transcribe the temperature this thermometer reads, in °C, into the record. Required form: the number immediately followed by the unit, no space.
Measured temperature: 17°C
